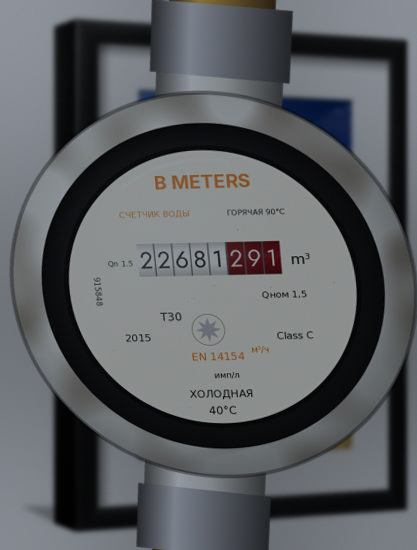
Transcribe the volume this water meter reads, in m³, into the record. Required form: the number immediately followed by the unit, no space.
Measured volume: 22681.291m³
